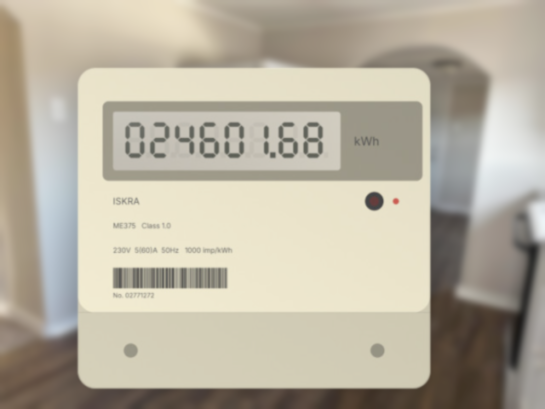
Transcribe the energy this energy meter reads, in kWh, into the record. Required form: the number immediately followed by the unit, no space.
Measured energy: 24601.68kWh
